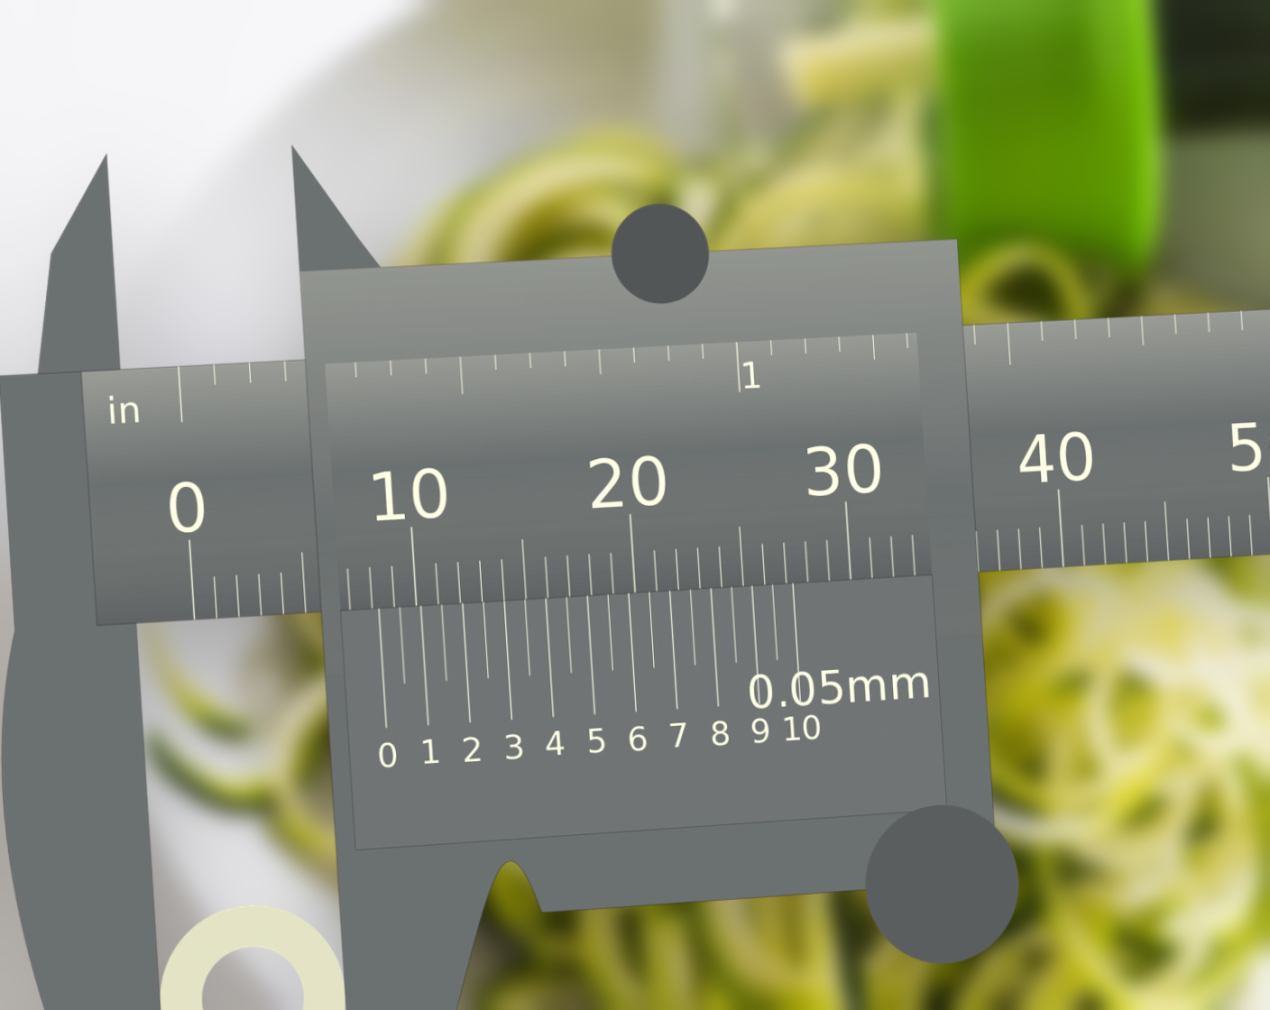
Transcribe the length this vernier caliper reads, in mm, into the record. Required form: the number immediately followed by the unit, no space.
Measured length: 8.3mm
